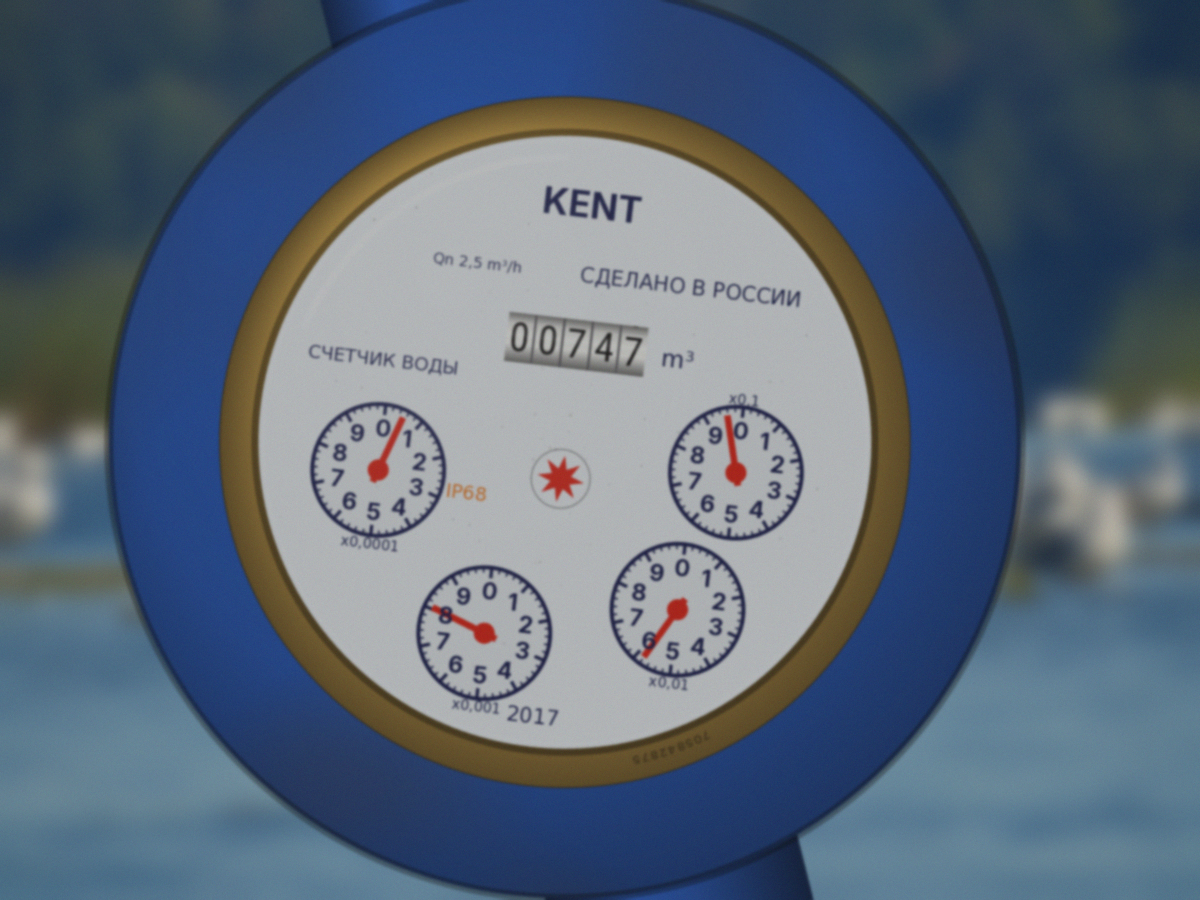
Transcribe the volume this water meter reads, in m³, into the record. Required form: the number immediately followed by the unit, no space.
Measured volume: 746.9580m³
